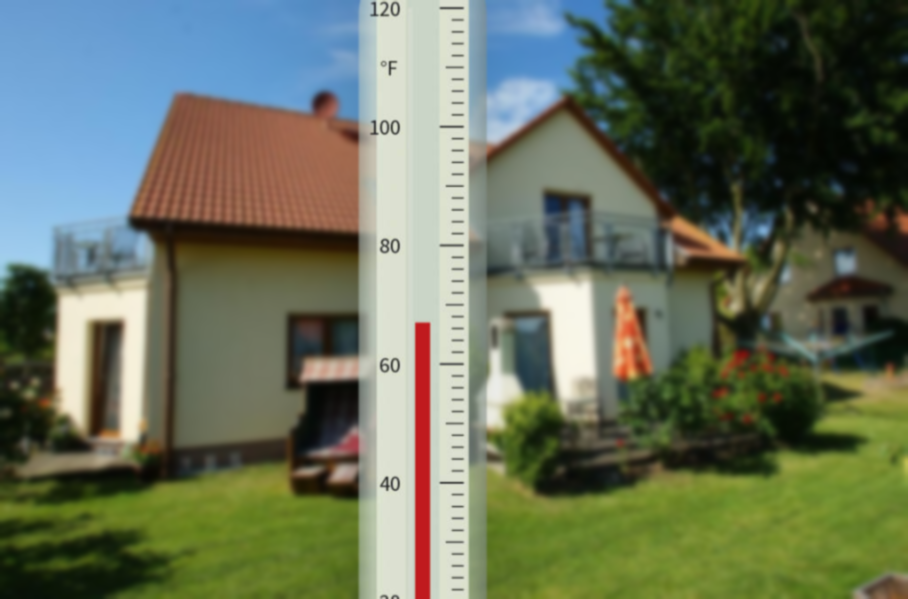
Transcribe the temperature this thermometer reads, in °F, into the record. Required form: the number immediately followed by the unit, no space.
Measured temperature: 67°F
